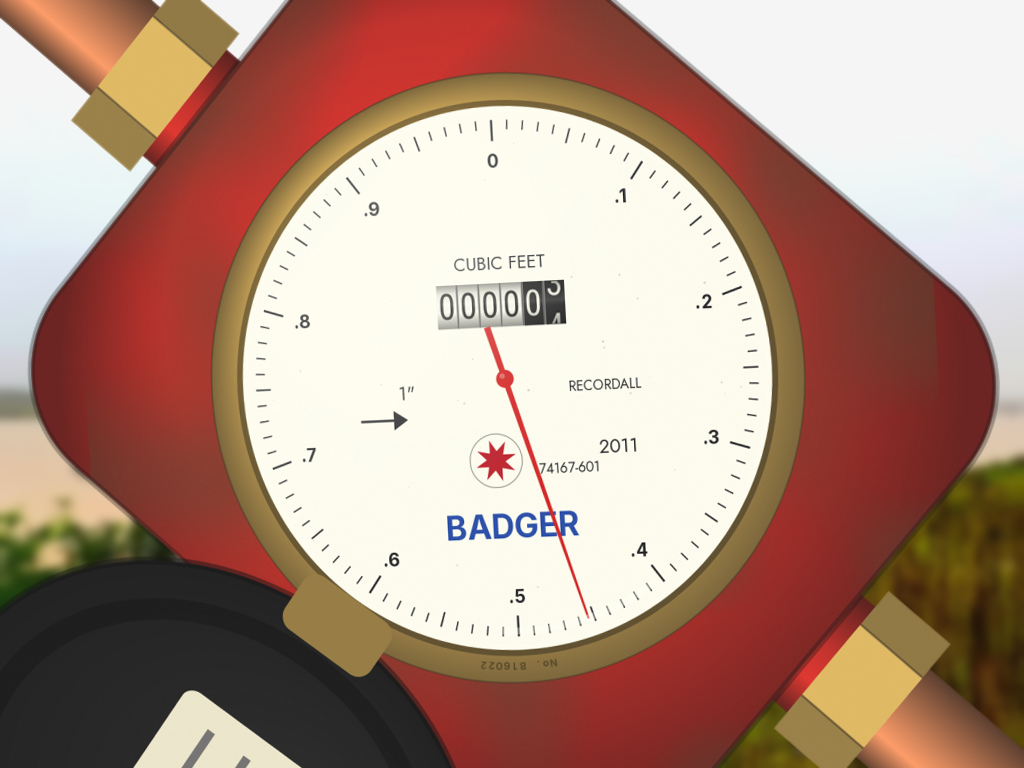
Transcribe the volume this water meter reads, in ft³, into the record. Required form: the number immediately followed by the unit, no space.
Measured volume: 3.45ft³
